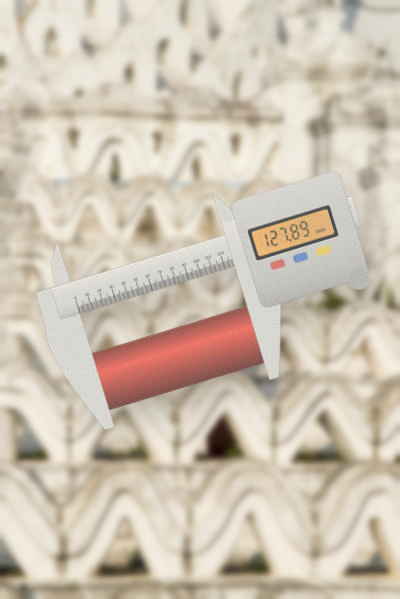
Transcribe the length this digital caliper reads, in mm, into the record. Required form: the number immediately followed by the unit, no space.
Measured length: 127.89mm
